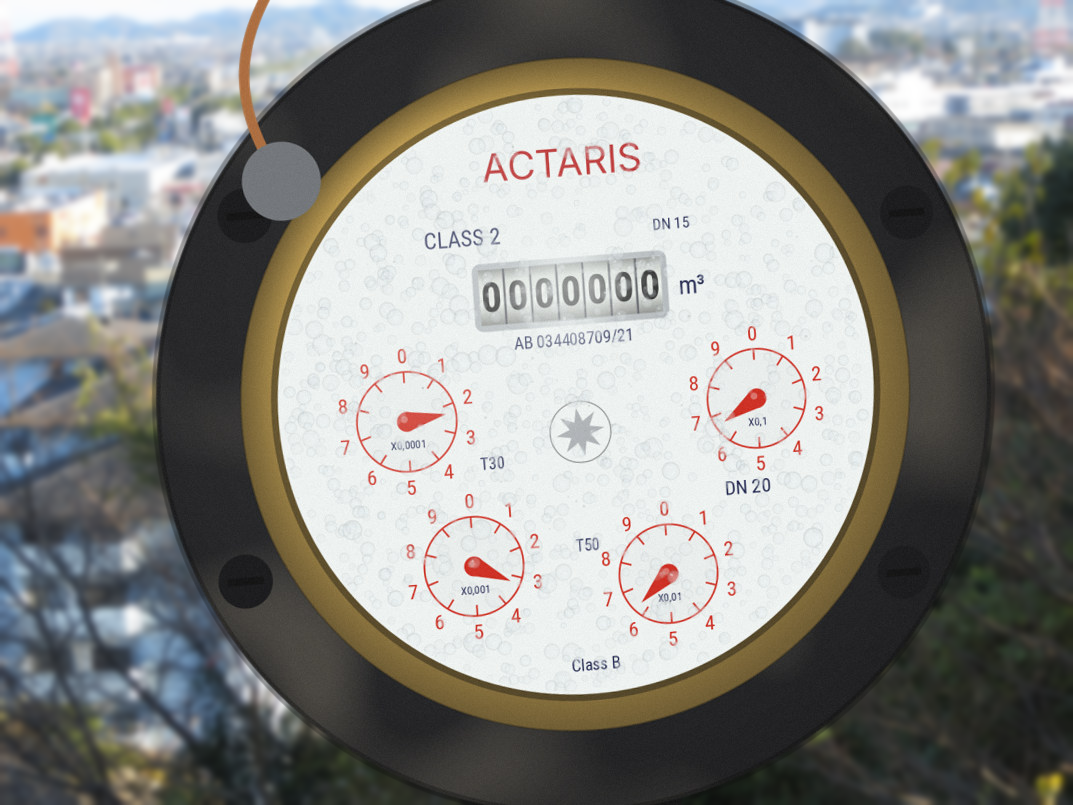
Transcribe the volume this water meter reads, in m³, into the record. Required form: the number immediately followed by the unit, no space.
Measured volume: 0.6632m³
